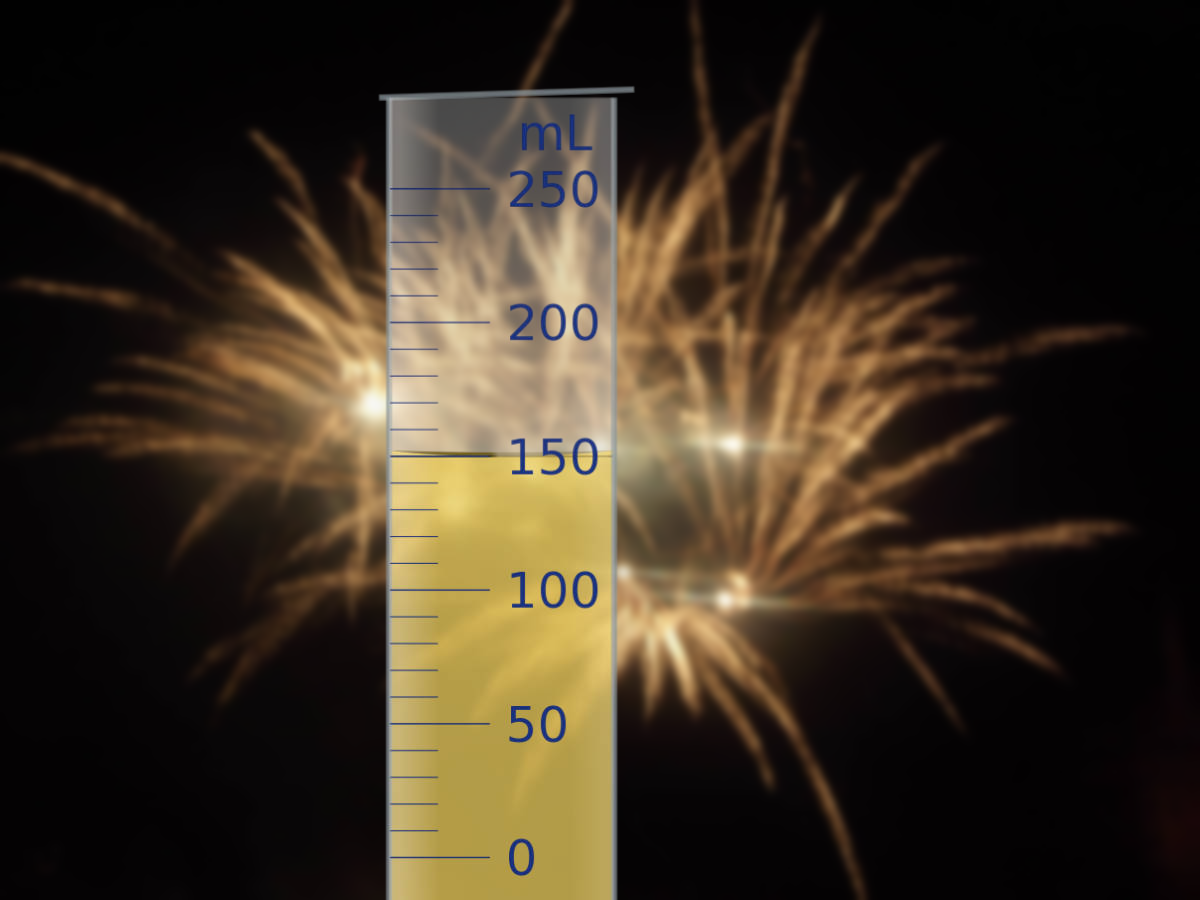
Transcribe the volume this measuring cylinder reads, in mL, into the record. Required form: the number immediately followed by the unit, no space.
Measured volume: 150mL
